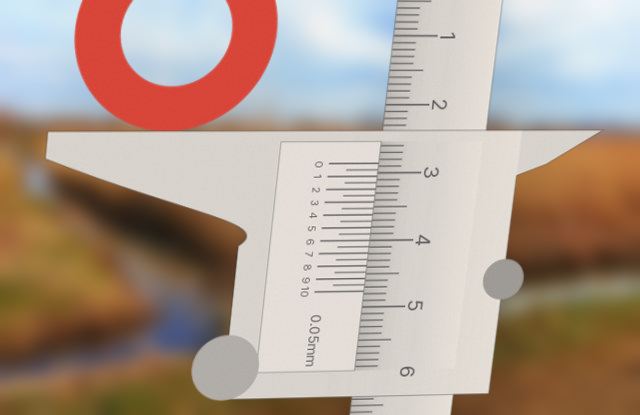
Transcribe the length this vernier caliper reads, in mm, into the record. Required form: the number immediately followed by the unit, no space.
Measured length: 28.6mm
